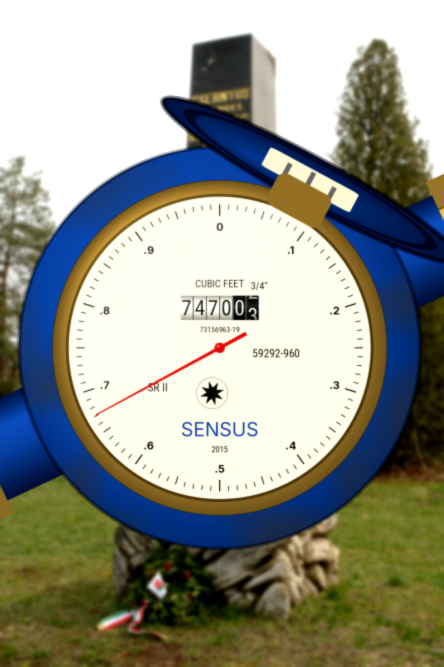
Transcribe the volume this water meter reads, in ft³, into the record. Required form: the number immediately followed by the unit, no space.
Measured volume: 747002.67ft³
